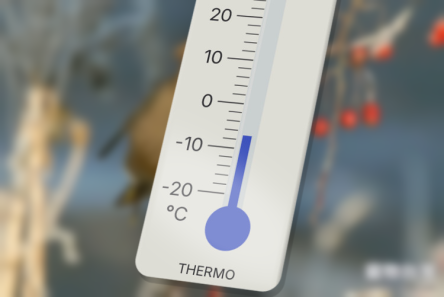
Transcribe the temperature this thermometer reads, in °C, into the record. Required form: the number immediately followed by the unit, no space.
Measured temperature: -7°C
